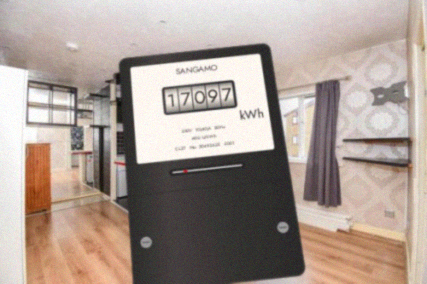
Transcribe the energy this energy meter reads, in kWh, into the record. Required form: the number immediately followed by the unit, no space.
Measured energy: 17097kWh
